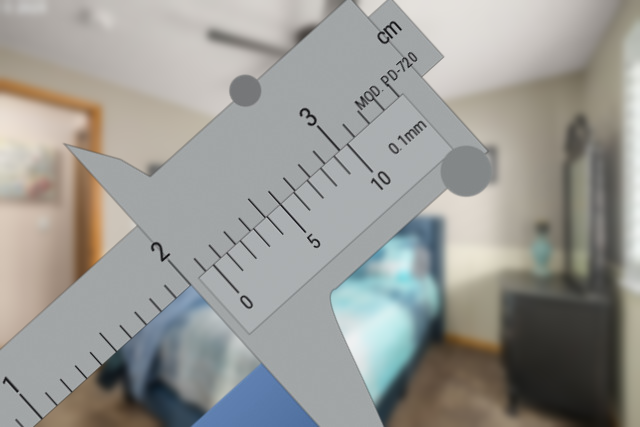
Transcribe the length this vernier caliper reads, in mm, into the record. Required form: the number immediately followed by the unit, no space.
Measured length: 21.5mm
